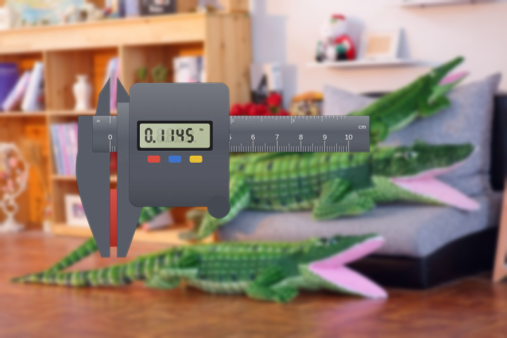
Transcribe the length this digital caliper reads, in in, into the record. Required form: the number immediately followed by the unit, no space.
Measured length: 0.1145in
